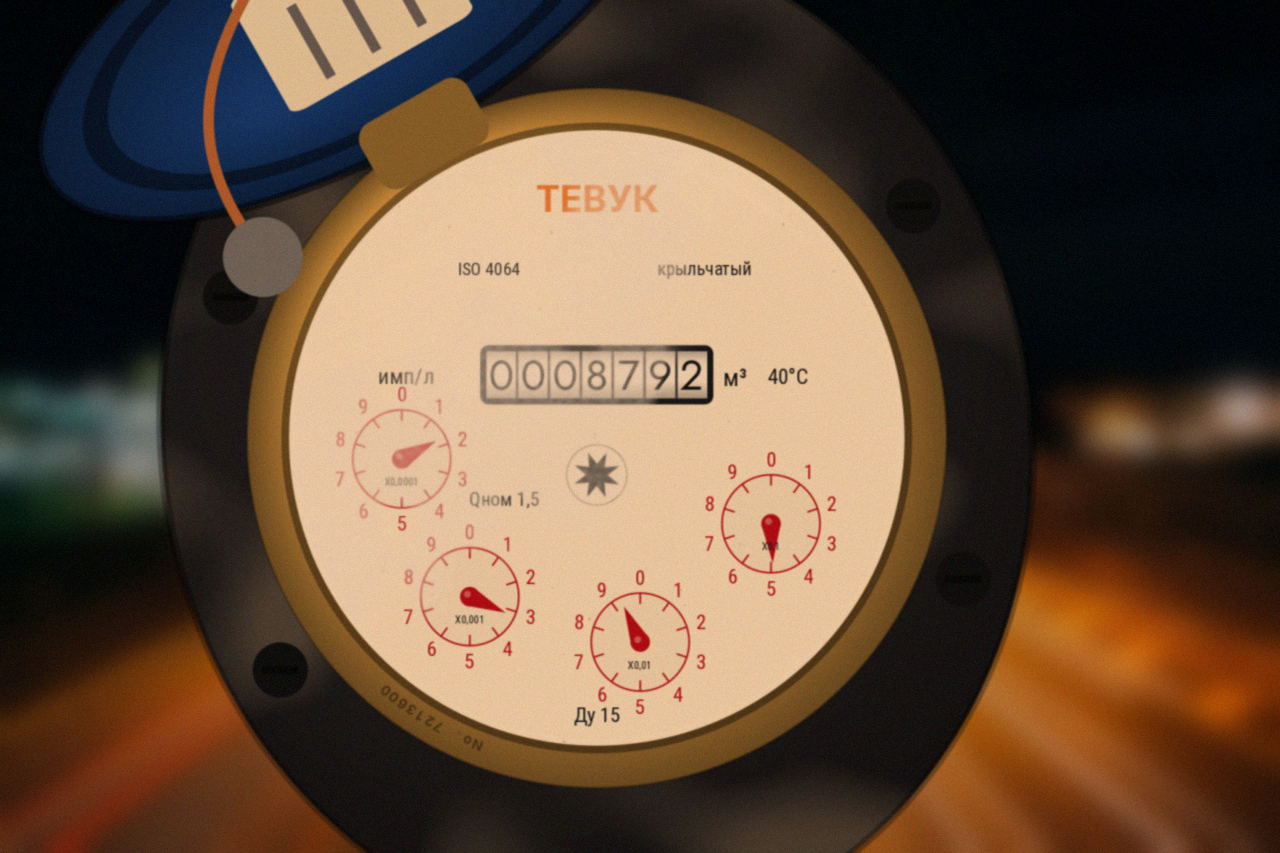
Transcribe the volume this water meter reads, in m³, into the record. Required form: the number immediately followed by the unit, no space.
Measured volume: 8792.4931m³
